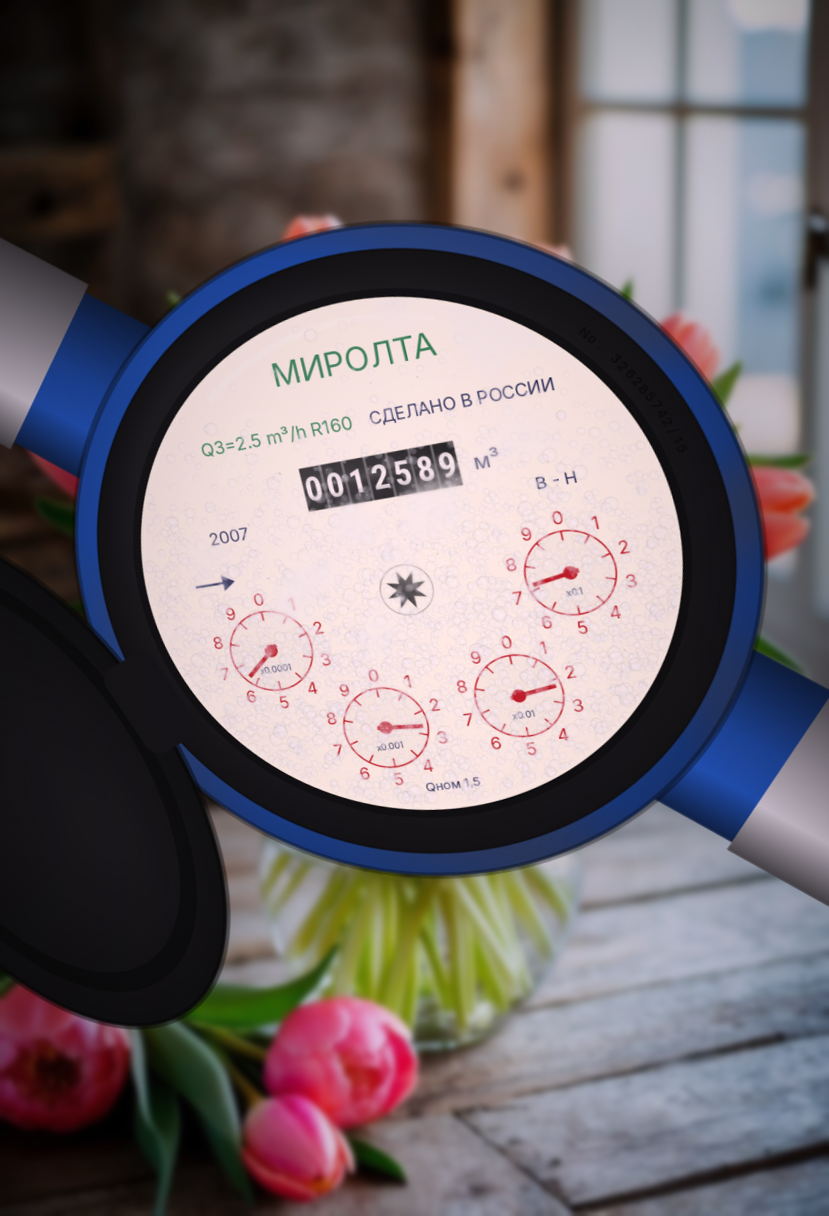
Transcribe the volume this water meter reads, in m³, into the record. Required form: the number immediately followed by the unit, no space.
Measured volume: 12589.7226m³
